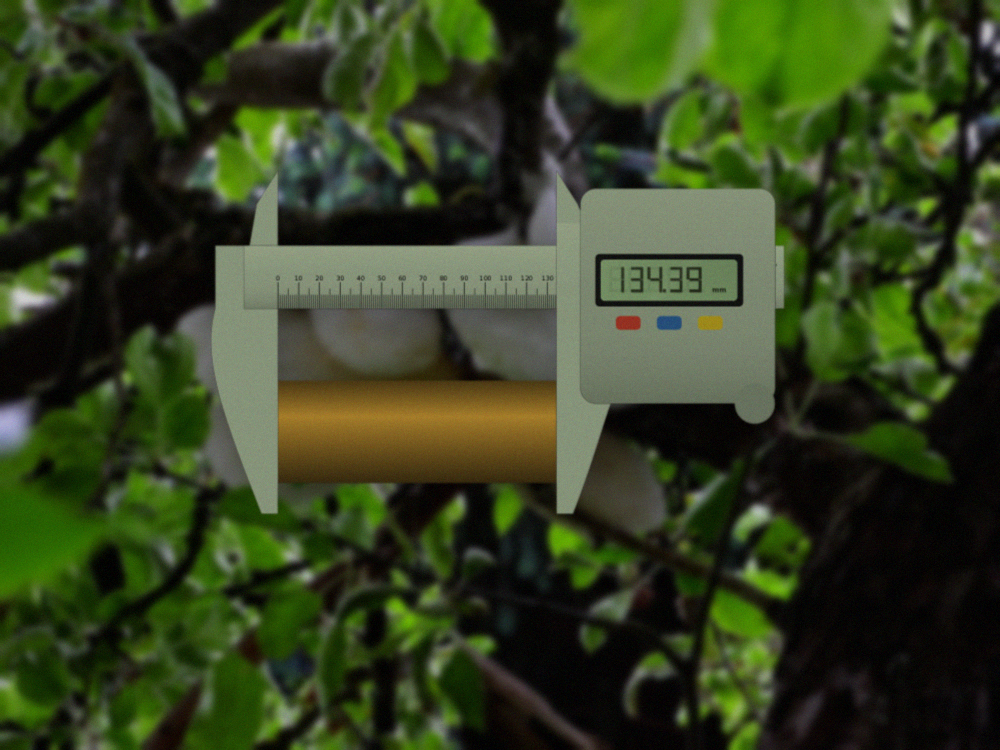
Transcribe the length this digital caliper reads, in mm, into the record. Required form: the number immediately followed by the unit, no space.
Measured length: 134.39mm
